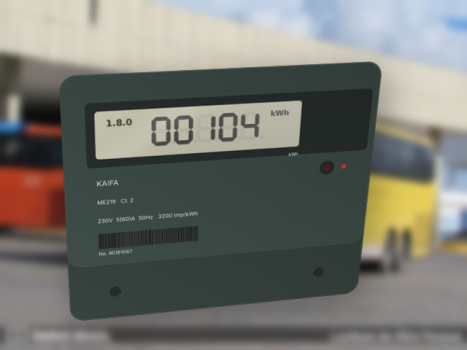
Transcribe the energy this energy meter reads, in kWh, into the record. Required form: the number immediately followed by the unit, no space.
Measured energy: 104kWh
